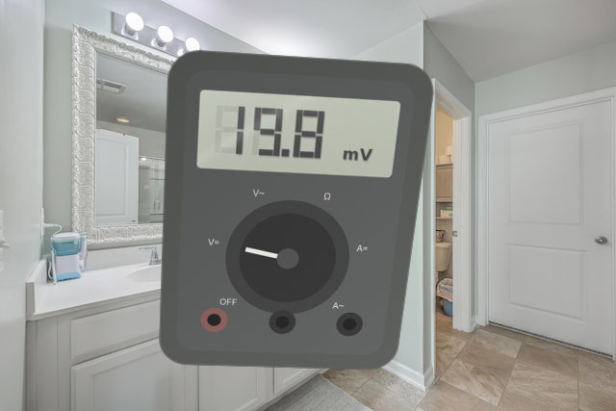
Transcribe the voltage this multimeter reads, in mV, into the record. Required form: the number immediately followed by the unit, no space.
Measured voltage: 19.8mV
